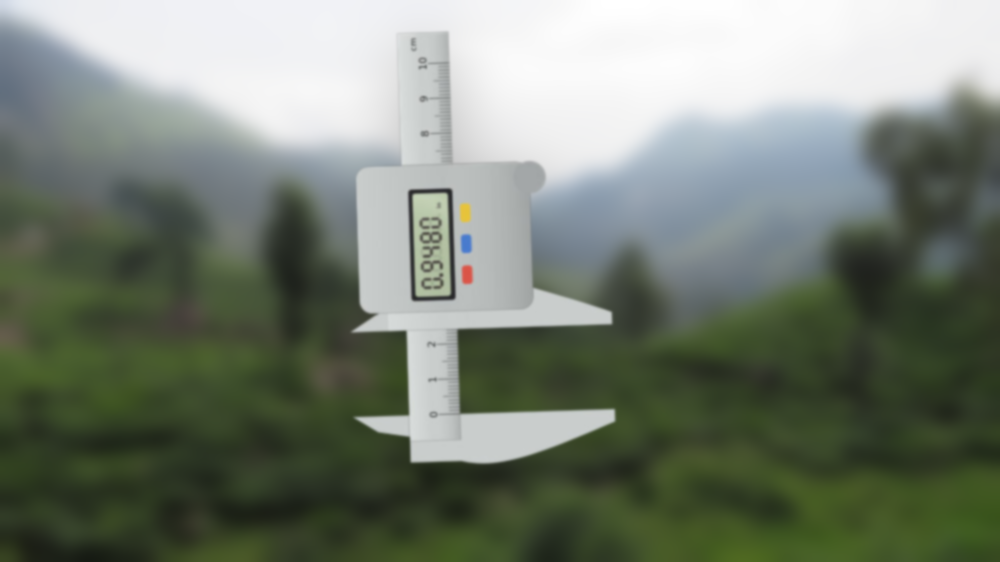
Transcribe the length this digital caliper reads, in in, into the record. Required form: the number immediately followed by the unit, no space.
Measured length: 0.9480in
